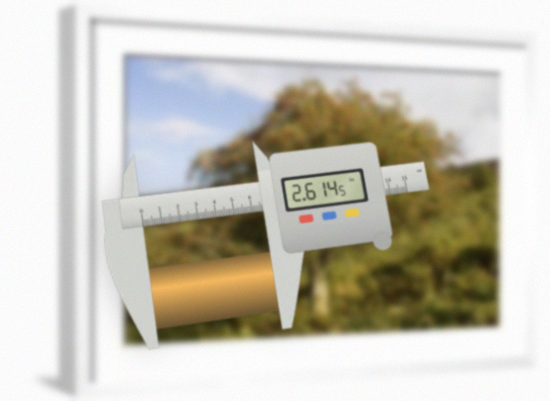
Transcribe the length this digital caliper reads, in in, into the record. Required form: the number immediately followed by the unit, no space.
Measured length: 2.6145in
